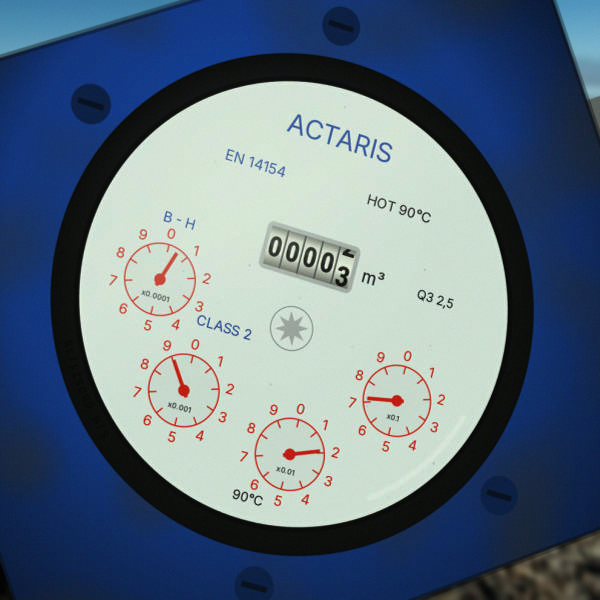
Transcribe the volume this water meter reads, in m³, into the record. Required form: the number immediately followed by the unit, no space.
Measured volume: 2.7190m³
